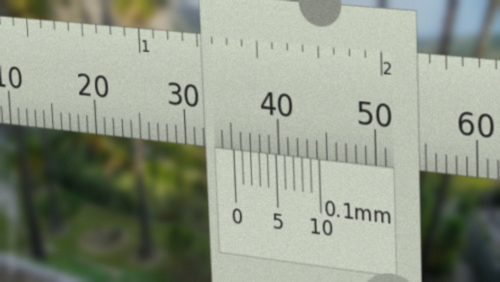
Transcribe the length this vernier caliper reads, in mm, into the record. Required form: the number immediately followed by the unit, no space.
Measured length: 35.2mm
